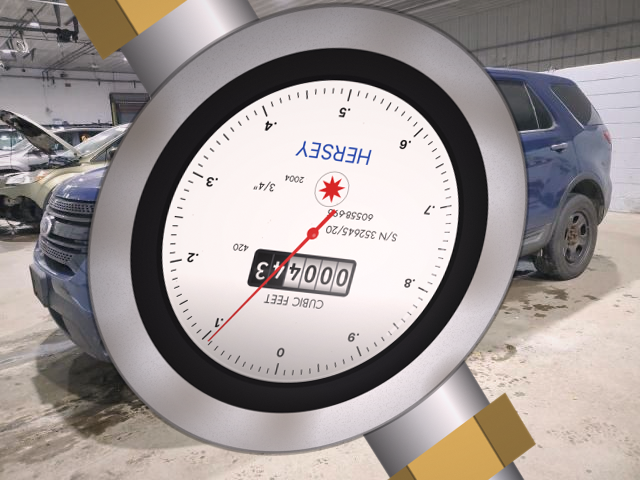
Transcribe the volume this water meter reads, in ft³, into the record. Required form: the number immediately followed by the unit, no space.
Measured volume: 443.09ft³
